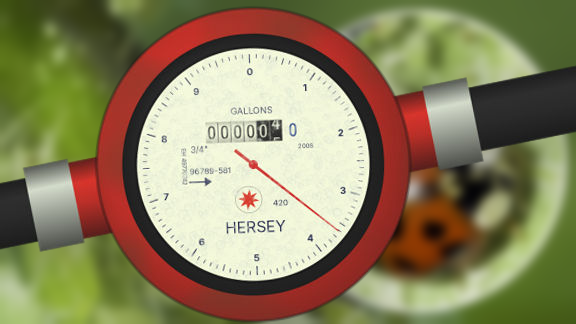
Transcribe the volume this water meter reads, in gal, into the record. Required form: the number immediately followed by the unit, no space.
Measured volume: 43.6gal
